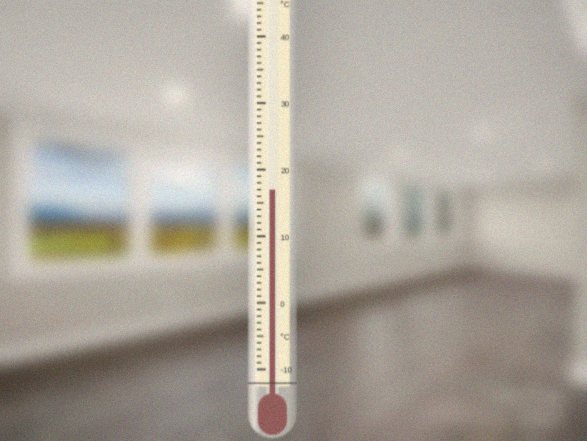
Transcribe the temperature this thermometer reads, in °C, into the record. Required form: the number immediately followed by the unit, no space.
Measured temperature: 17°C
